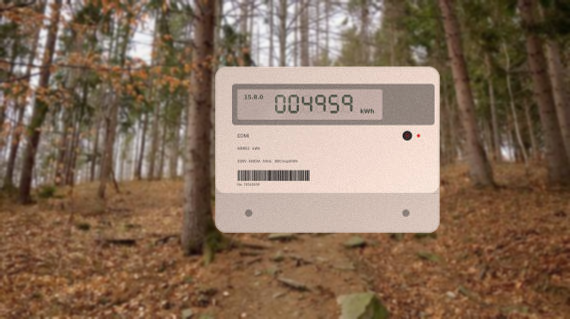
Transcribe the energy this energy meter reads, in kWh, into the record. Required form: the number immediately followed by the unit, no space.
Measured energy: 4959kWh
